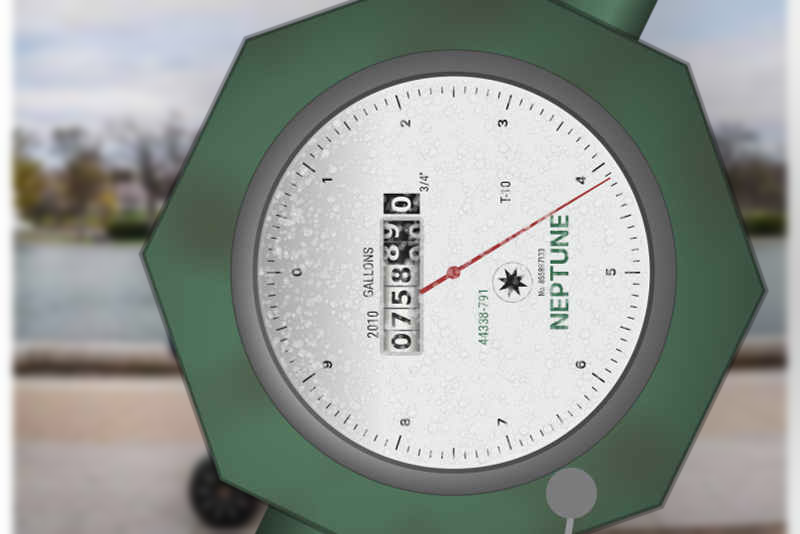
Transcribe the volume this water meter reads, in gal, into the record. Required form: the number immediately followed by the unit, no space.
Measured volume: 758894.1gal
